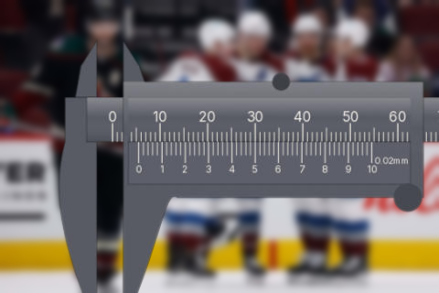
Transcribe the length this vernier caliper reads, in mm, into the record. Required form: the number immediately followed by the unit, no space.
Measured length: 5.5mm
